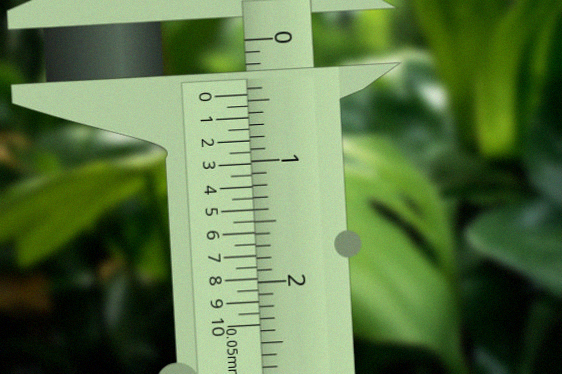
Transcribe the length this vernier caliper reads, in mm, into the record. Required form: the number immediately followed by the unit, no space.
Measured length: 4.5mm
